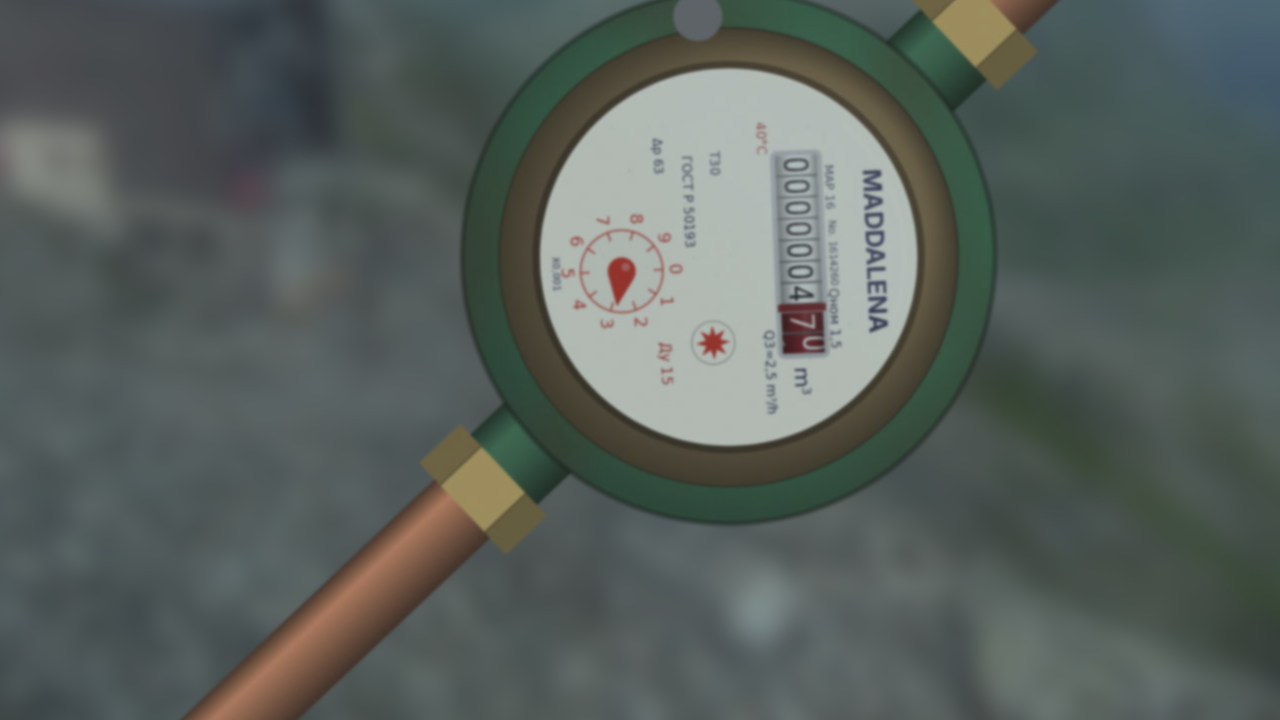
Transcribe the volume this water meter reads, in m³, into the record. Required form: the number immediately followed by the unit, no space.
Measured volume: 4.702m³
